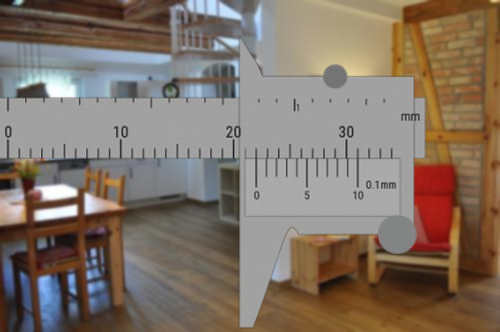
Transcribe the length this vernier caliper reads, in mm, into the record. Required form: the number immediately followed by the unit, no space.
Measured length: 22.0mm
